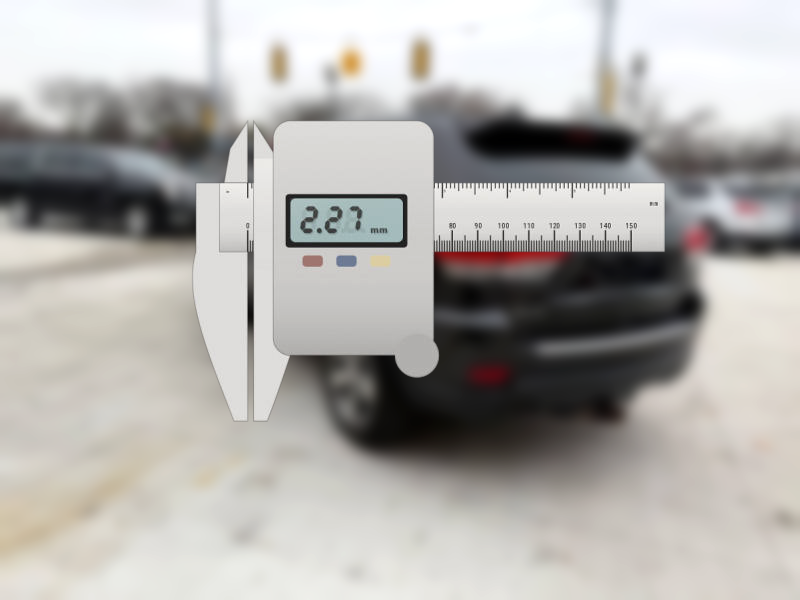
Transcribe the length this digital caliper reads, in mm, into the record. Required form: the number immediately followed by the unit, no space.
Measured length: 2.27mm
